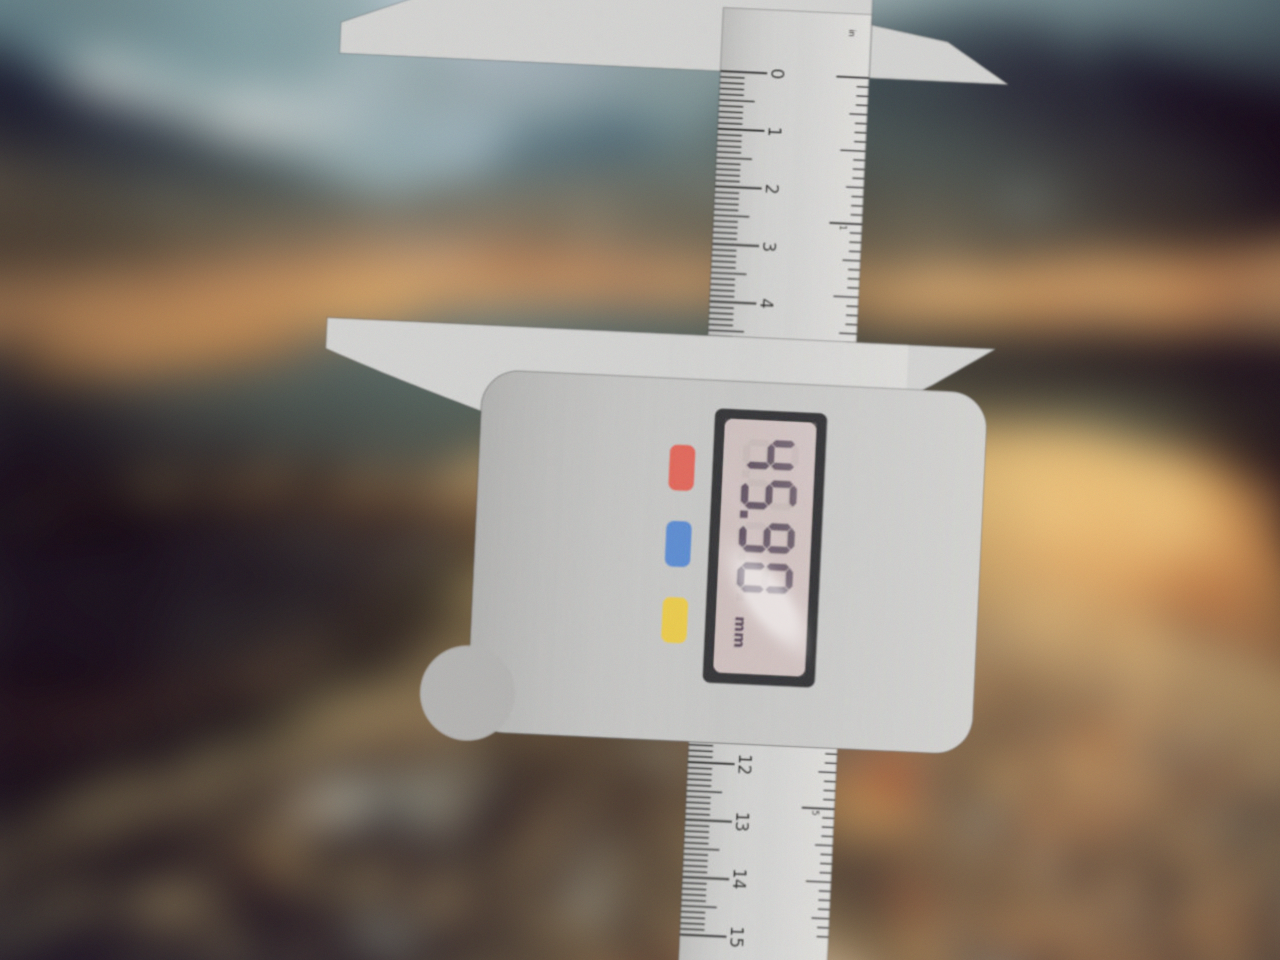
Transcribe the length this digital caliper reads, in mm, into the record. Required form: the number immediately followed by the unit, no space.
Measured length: 45.90mm
